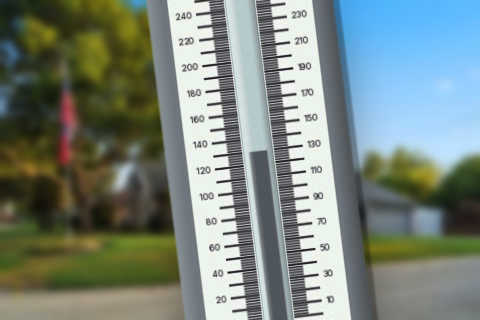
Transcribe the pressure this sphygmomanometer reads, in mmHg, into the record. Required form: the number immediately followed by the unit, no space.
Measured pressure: 130mmHg
